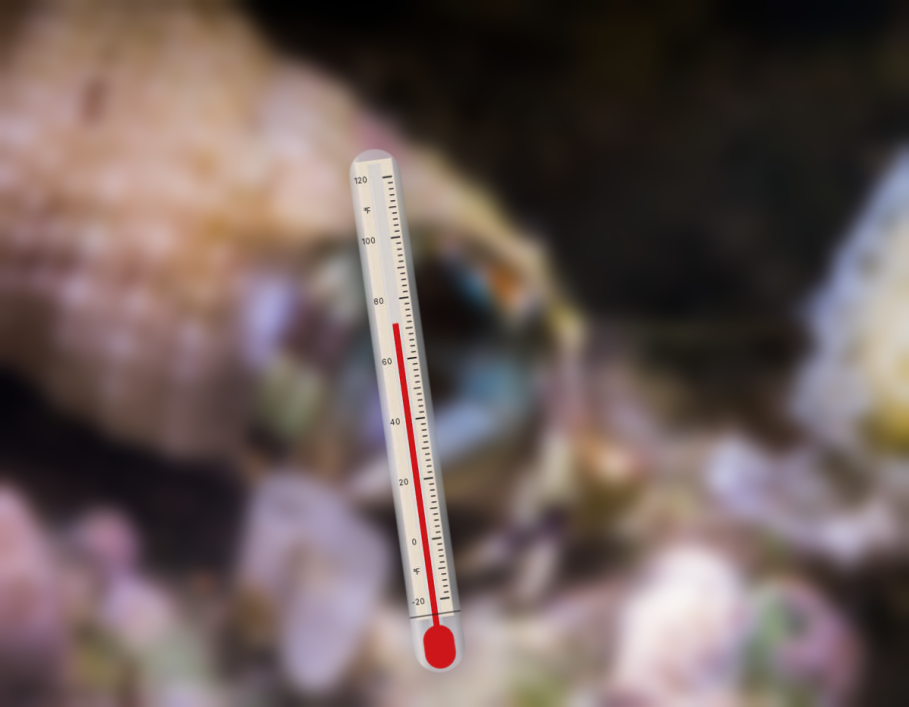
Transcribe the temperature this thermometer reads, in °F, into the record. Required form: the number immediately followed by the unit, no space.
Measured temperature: 72°F
